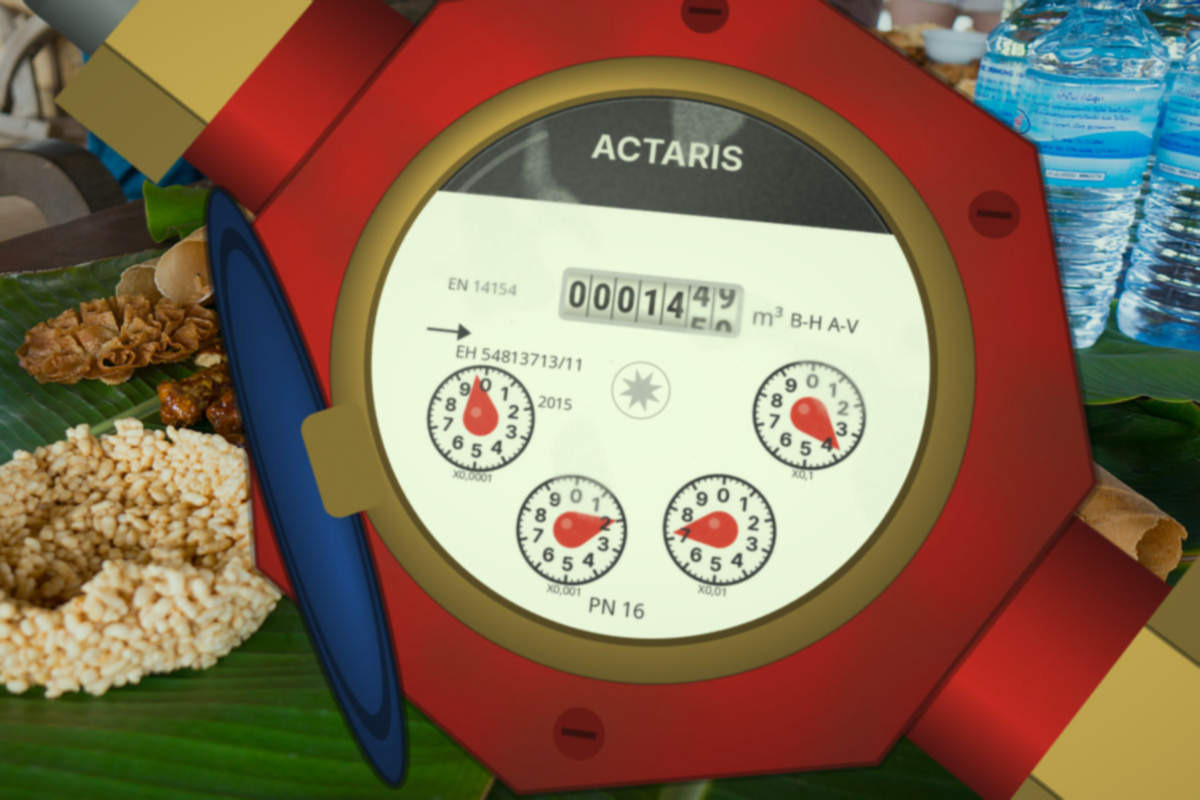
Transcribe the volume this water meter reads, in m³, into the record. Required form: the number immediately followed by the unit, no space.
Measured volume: 1449.3719m³
